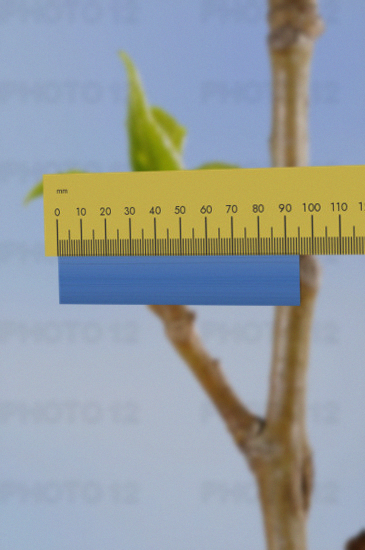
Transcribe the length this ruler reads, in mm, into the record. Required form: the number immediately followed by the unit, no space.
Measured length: 95mm
